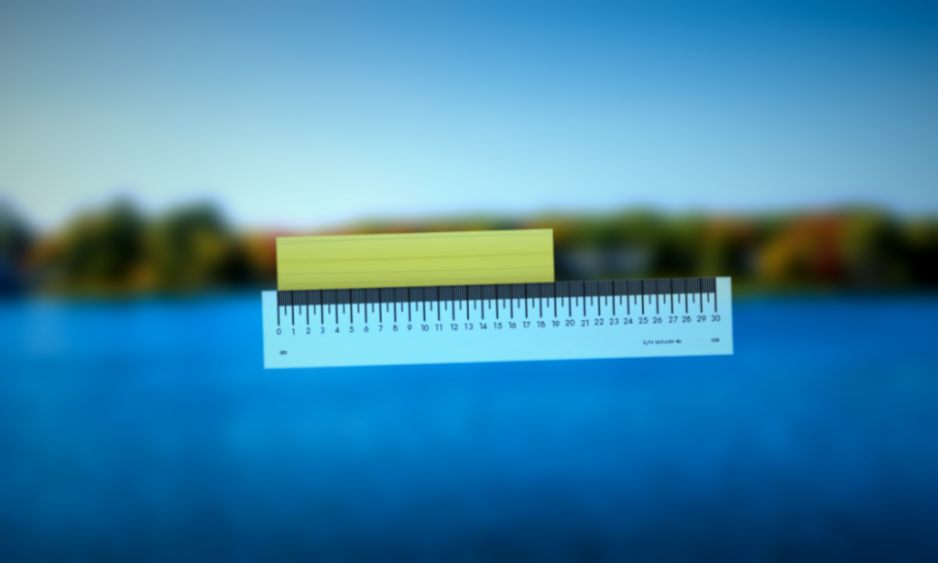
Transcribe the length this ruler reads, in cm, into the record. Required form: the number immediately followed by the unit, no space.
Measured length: 19cm
